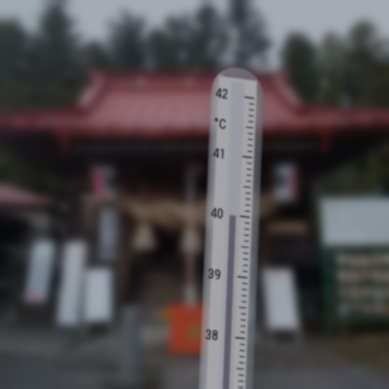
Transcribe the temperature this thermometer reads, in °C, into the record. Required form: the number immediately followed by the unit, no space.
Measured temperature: 40°C
